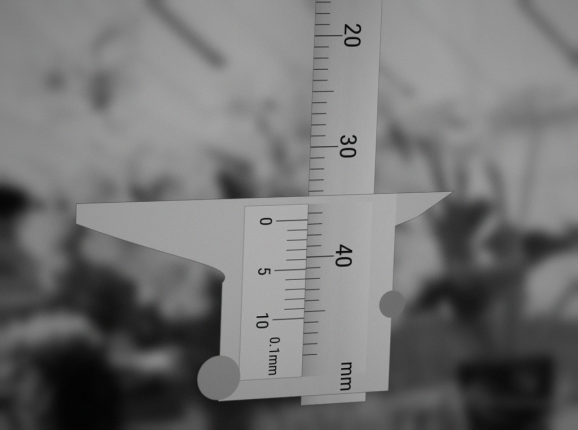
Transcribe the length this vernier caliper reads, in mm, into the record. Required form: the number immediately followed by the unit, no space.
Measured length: 36.6mm
